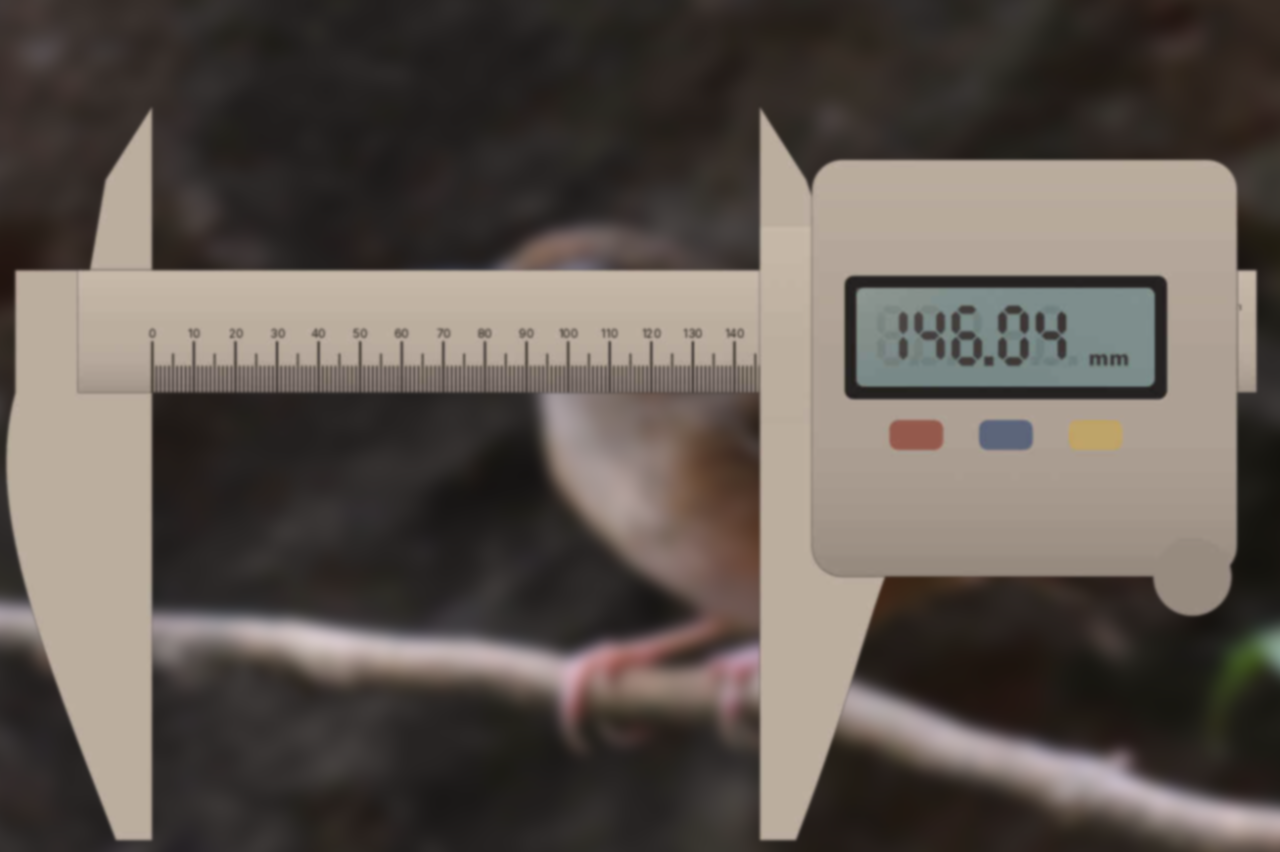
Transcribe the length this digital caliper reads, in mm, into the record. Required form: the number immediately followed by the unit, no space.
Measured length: 146.04mm
